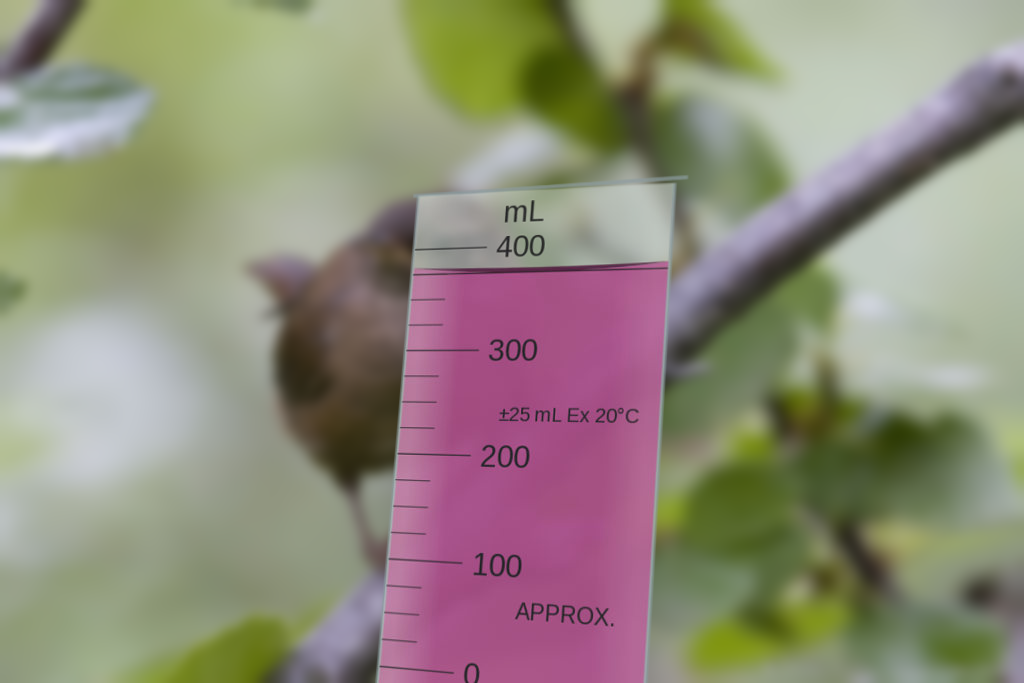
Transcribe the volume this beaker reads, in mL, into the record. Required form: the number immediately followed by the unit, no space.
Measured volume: 375mL
